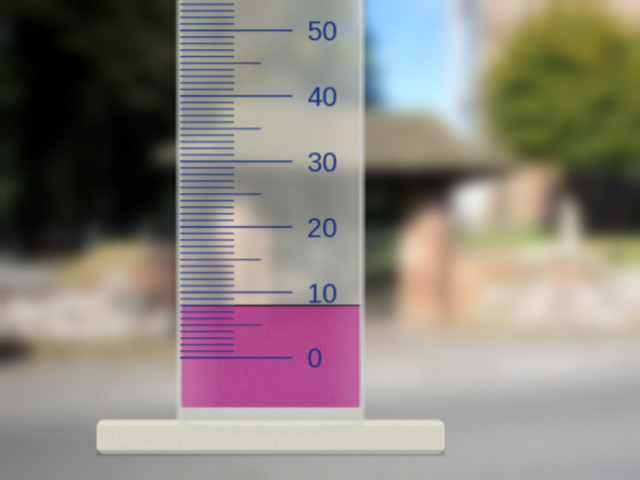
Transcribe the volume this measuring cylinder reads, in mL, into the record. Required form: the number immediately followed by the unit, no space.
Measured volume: 8mL
